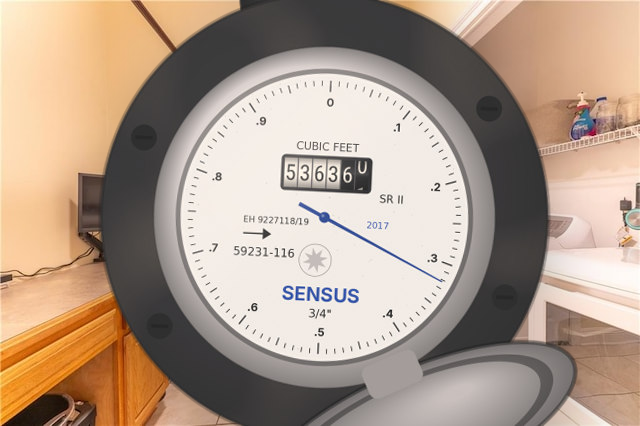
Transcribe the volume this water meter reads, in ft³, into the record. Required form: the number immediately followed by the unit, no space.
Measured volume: 536360.32ft³
